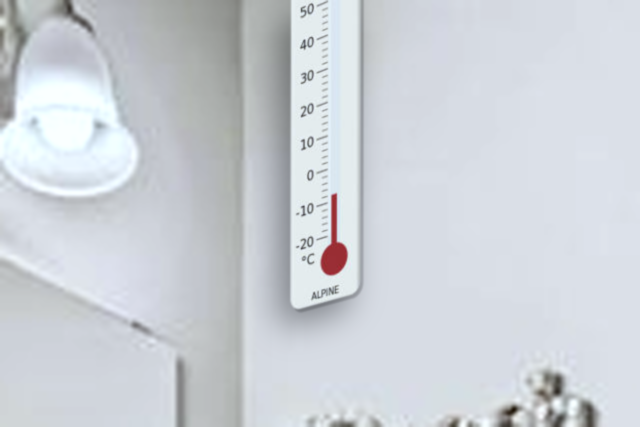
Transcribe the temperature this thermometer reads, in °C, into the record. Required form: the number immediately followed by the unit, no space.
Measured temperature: -8°C
